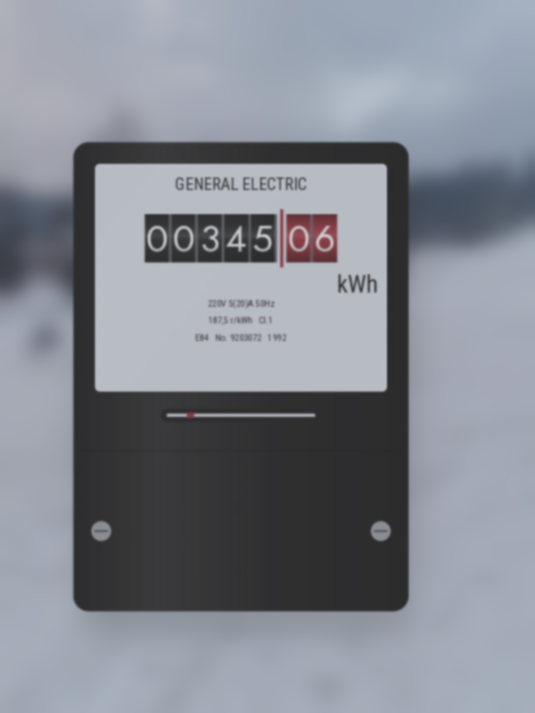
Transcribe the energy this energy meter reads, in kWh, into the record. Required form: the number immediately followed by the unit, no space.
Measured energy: 345.06kWh
